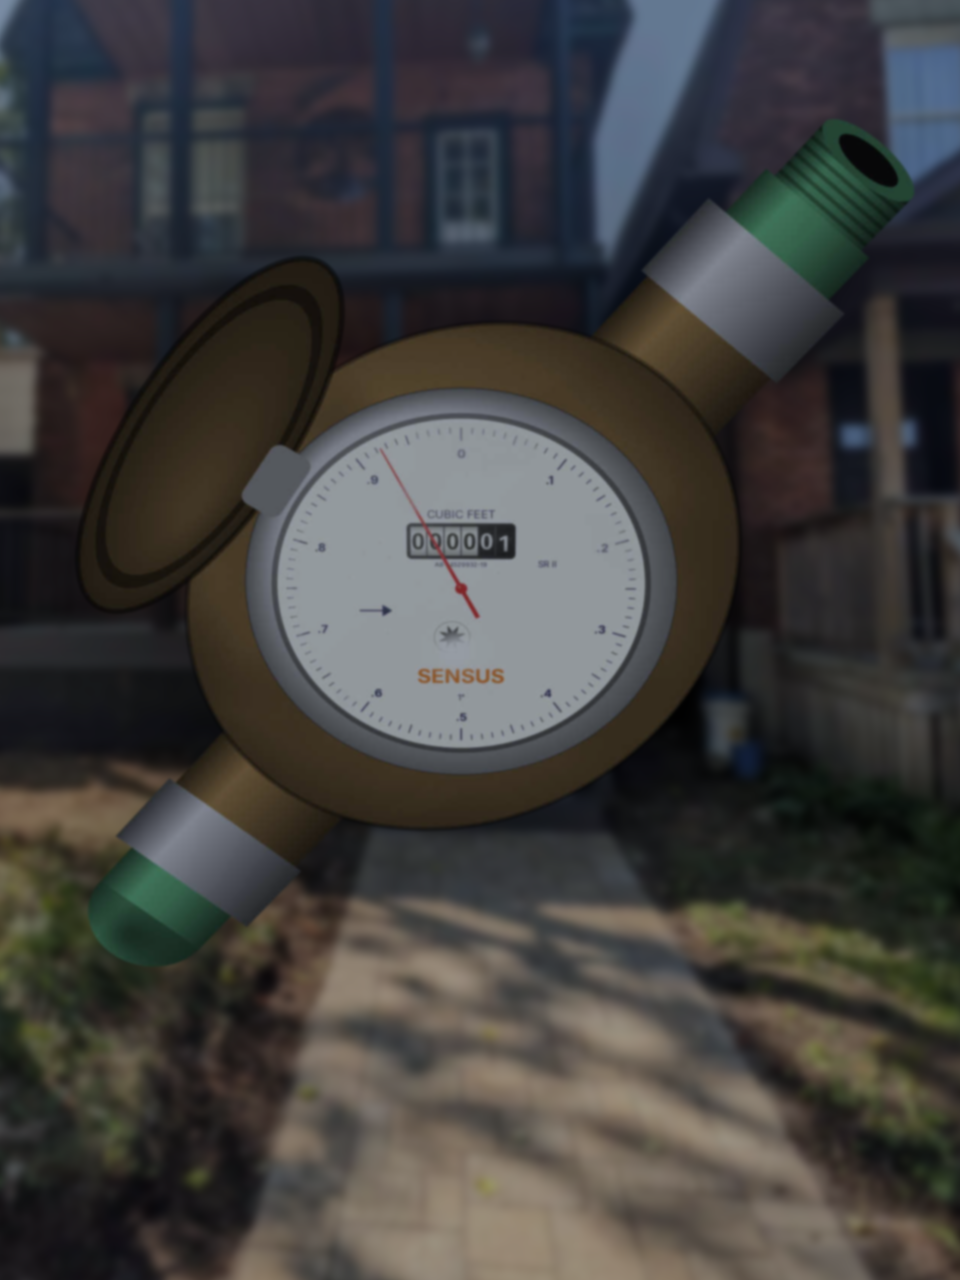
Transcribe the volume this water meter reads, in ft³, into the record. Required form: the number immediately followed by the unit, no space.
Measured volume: 0.92ft³
